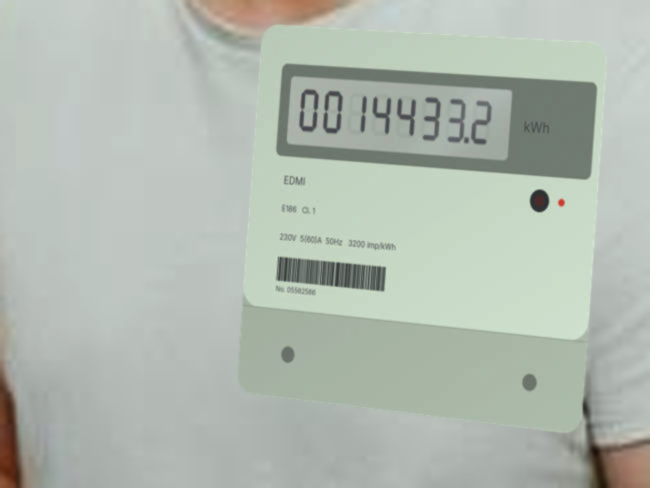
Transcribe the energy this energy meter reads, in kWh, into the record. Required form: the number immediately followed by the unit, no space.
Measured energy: 14433.2kWh
